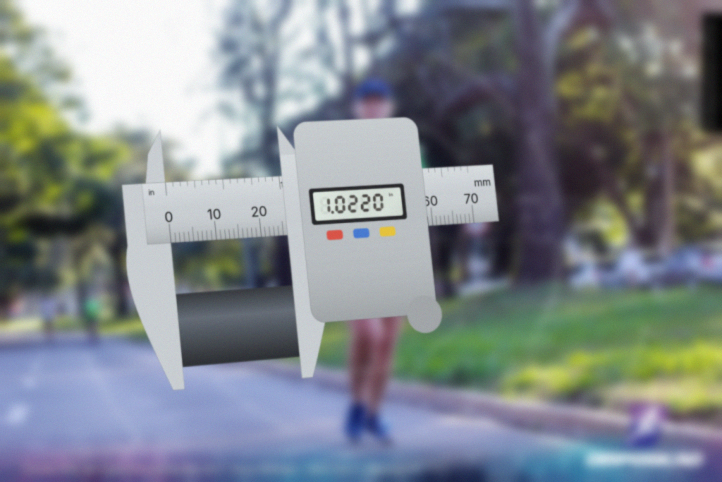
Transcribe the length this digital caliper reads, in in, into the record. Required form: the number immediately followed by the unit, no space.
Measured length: 1.0220in
